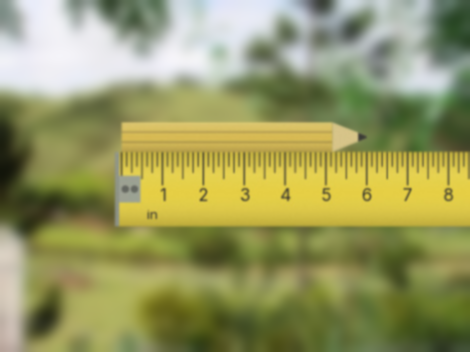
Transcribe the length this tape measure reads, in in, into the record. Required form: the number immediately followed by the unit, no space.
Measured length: 6in
